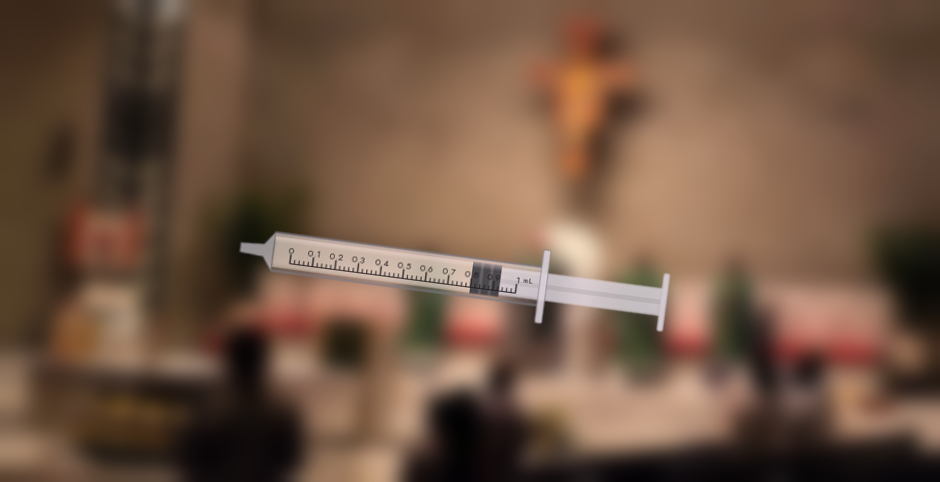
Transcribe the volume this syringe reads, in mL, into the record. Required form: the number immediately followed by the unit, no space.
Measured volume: 0.8mL
